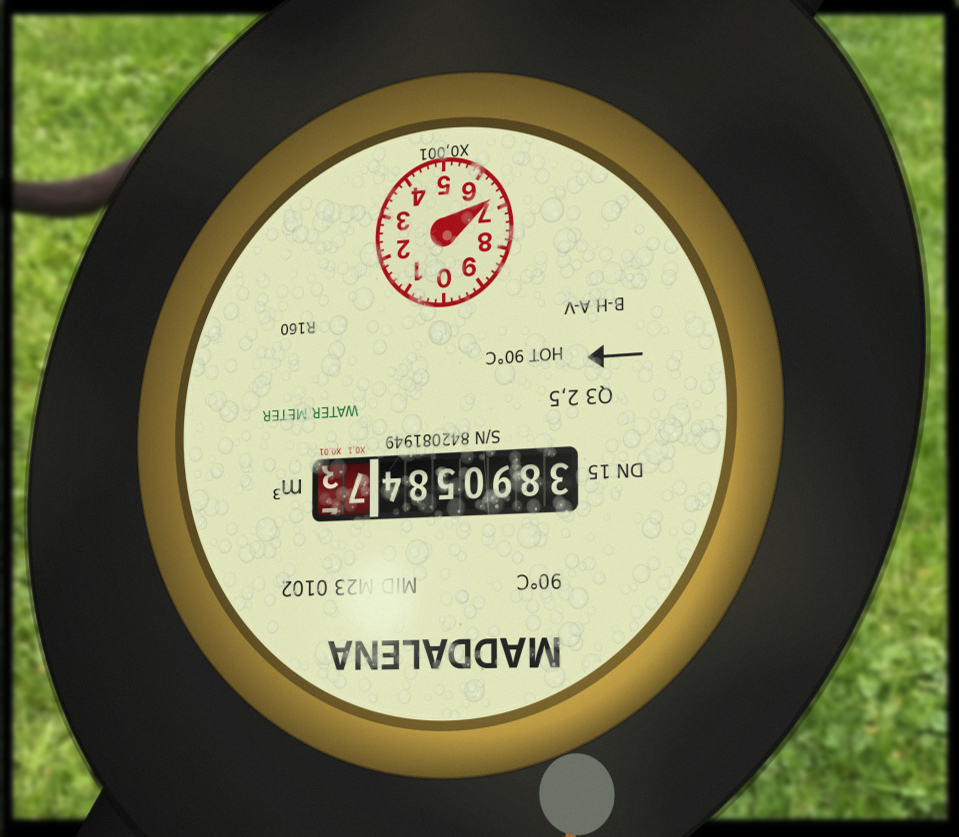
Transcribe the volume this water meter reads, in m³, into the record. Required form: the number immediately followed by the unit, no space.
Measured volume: 3890584.726m³
